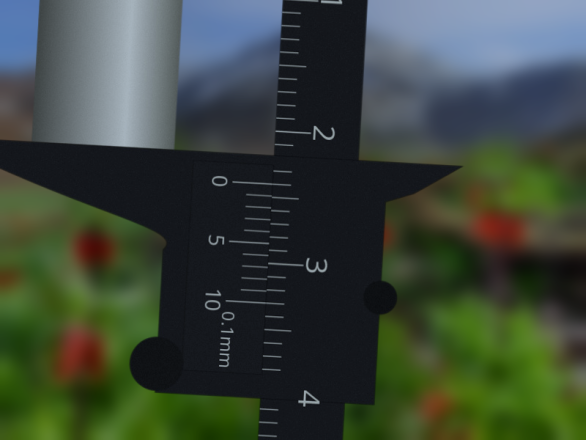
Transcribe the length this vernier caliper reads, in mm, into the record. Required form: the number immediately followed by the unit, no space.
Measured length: 24.0mm
